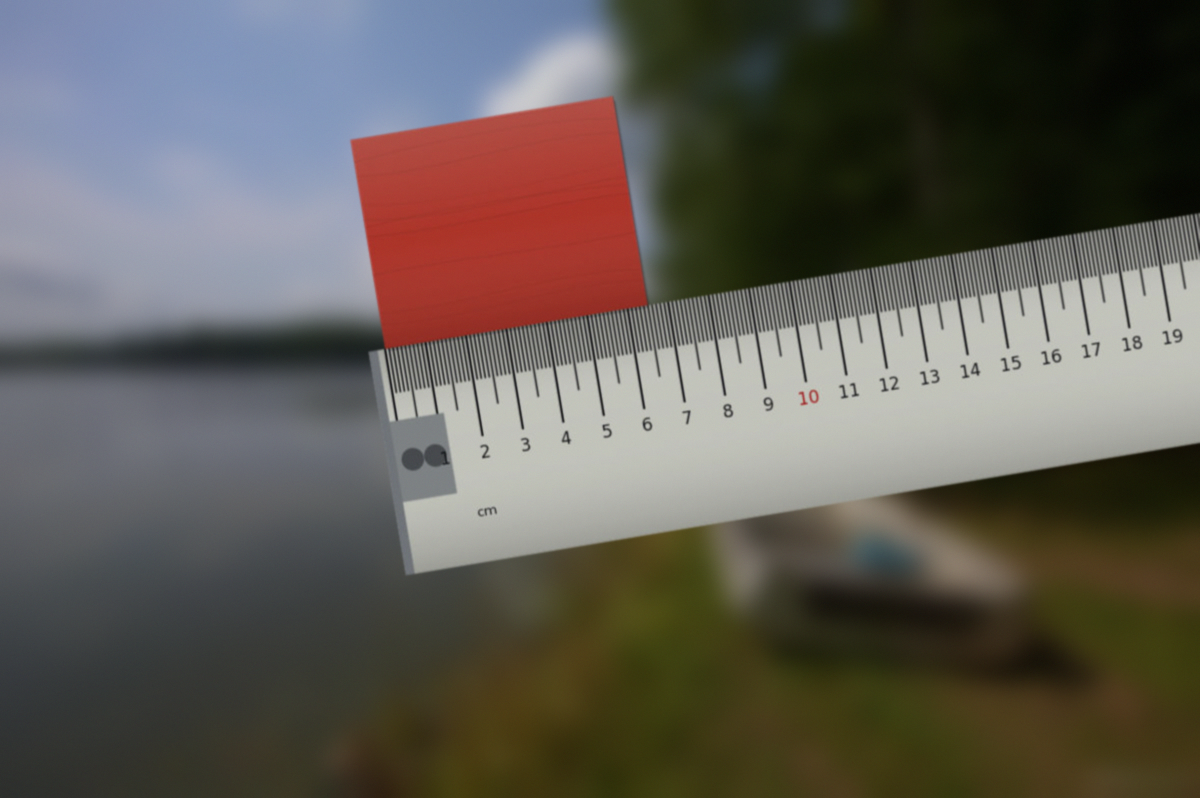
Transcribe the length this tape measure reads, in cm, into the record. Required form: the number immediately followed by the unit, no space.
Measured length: 6.5cm
